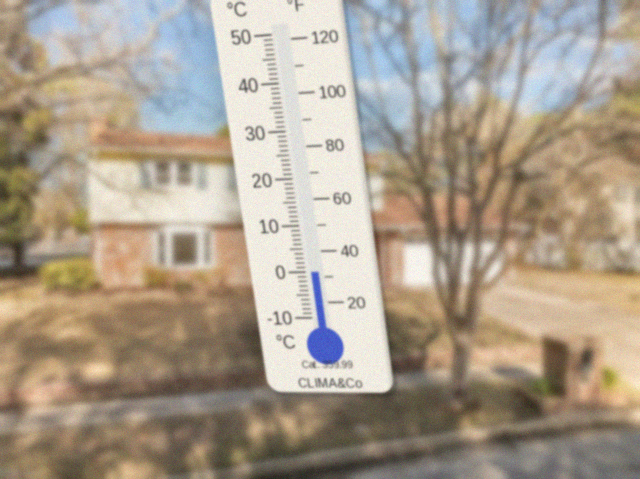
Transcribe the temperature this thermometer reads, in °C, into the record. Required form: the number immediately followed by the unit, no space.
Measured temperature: 0°C
